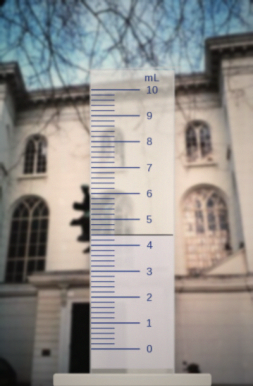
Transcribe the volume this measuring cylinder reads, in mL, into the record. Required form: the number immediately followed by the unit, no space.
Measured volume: 4.4mL
